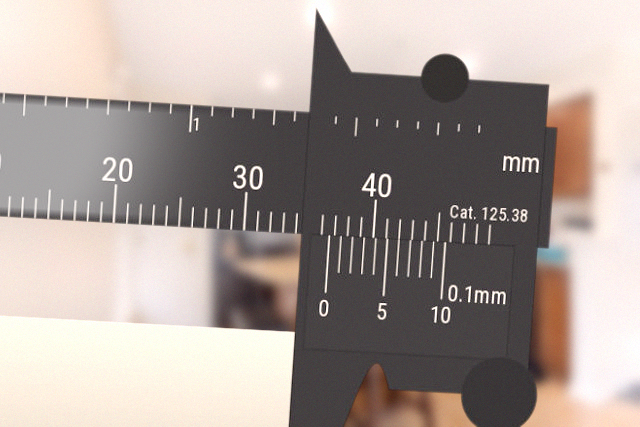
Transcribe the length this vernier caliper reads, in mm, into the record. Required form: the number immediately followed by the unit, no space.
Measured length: 36.6mm
